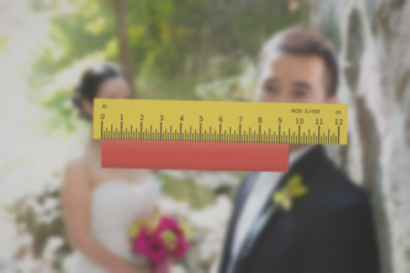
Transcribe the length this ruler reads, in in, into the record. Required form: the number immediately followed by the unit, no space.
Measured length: 9.5in
